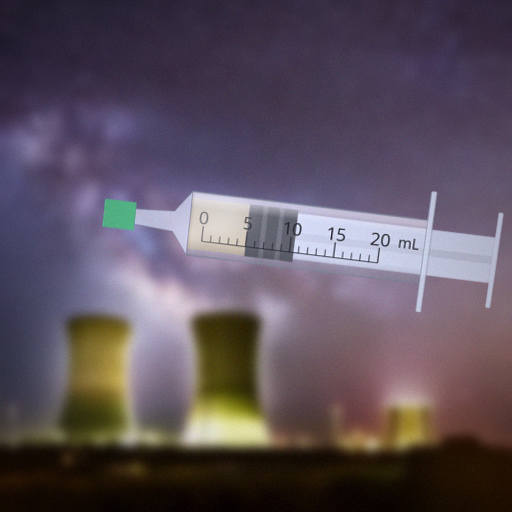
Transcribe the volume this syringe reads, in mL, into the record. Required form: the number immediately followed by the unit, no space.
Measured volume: 5mL
